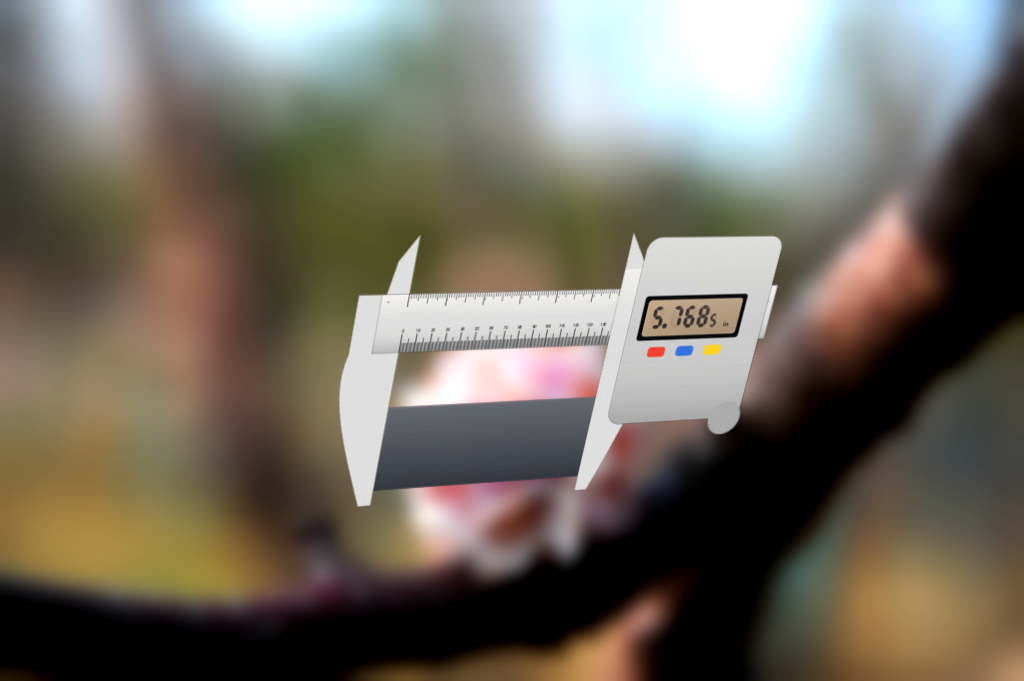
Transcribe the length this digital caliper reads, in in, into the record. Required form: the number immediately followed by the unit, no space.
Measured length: 5.7685in
